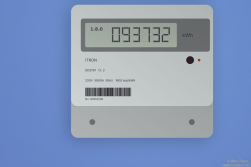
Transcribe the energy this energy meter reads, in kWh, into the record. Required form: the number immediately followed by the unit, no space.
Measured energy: 93732kWh
